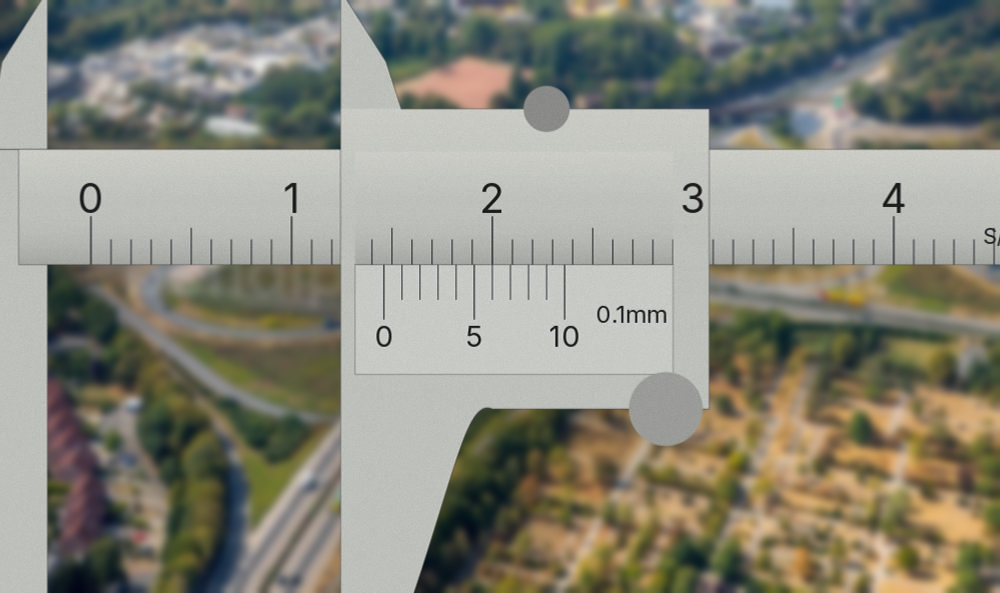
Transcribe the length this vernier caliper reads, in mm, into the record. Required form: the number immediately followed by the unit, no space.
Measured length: 14.6mm
